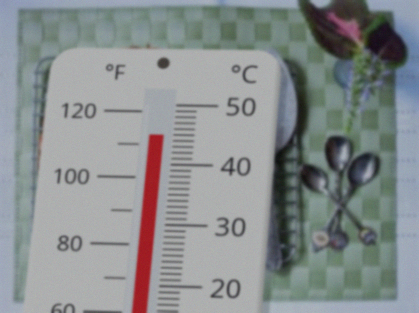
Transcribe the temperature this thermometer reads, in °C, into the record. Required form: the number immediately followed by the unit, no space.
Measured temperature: 45°C
